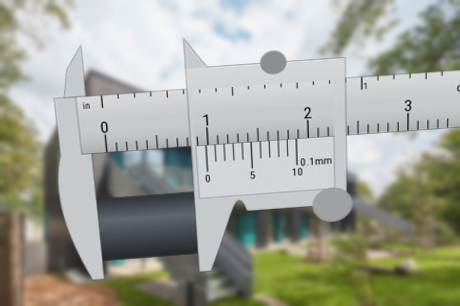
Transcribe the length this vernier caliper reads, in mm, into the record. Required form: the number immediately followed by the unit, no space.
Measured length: 9.8mm
